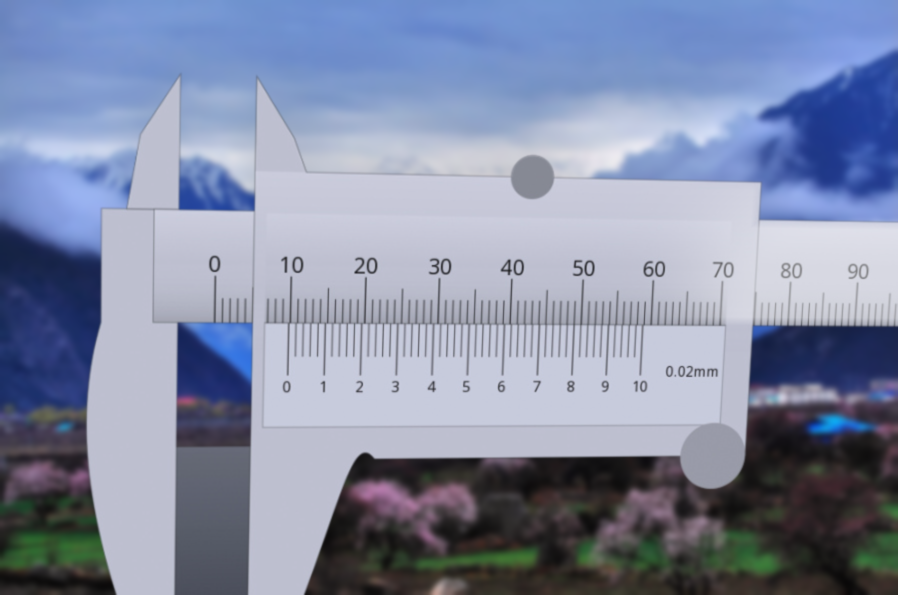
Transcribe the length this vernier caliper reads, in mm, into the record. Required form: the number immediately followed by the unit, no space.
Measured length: 9.8mm
